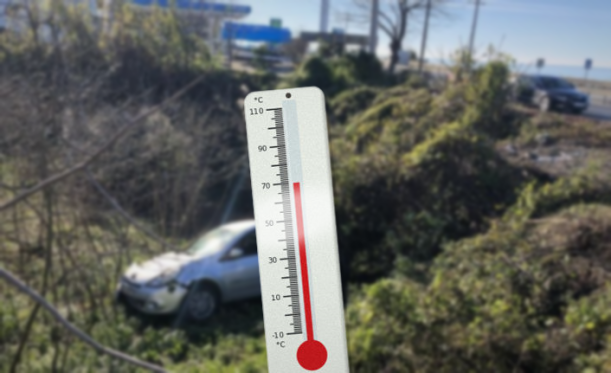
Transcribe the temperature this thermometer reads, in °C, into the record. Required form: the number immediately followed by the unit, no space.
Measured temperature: 70°C
